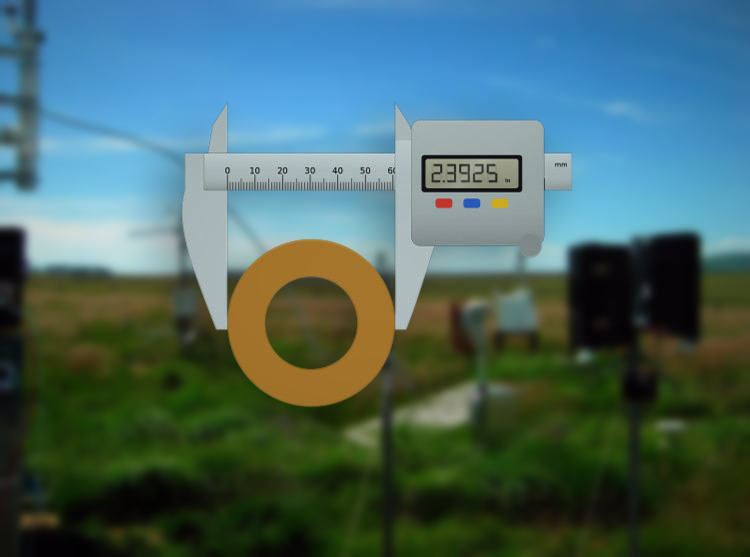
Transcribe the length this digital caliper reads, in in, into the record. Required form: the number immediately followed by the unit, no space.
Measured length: 2.3925in
